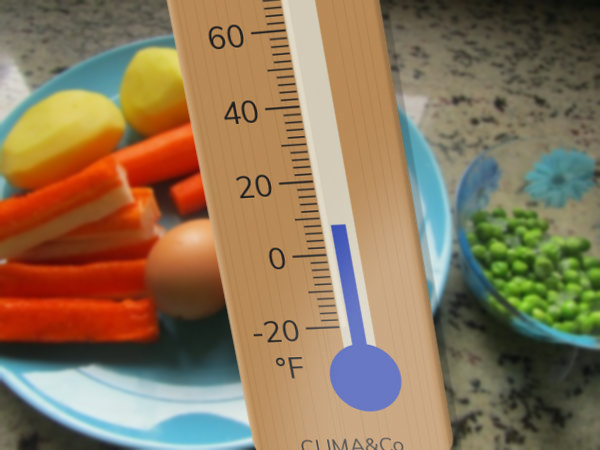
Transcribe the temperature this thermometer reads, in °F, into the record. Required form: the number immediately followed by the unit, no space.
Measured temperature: 8°F
